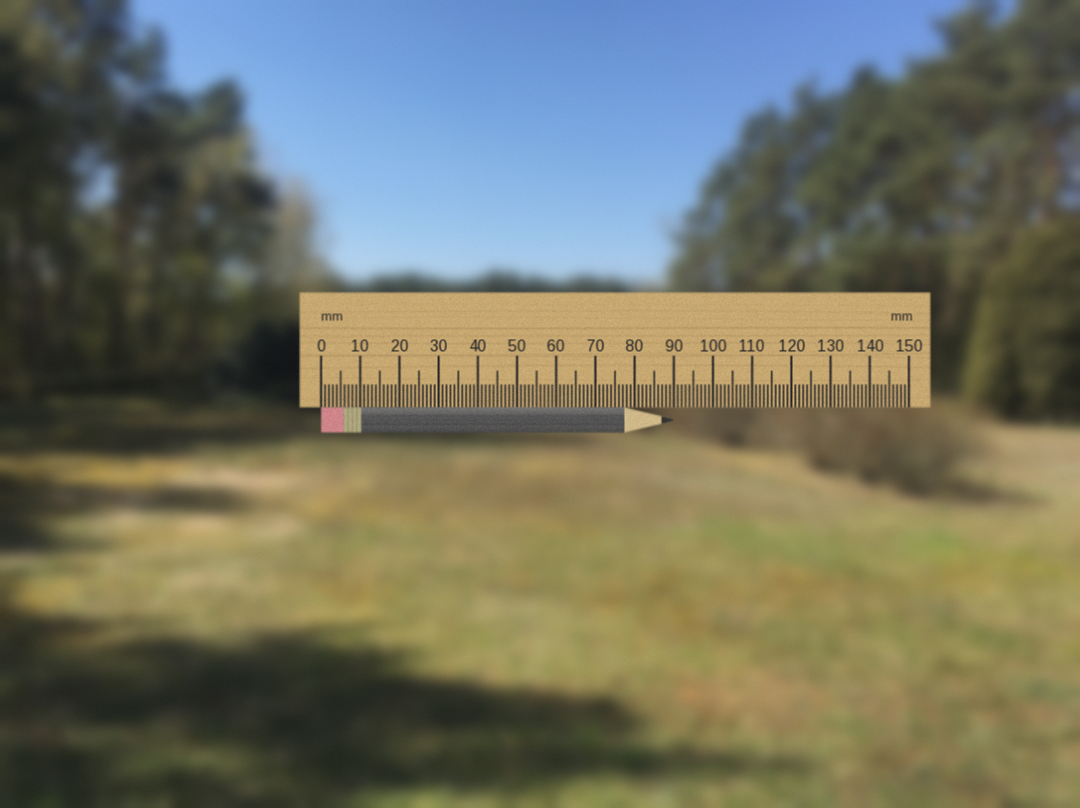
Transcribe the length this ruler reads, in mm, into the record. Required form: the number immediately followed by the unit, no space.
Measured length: 90mm
